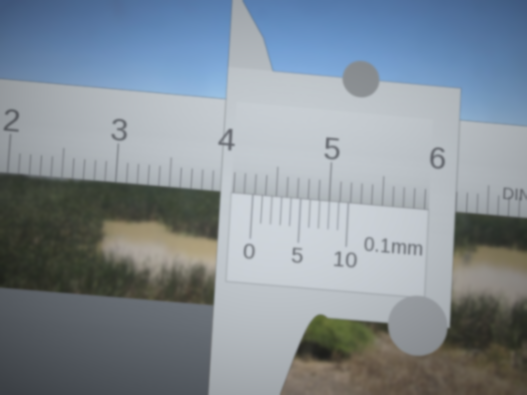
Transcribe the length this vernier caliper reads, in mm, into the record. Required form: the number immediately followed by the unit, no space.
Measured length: 42.8mm
